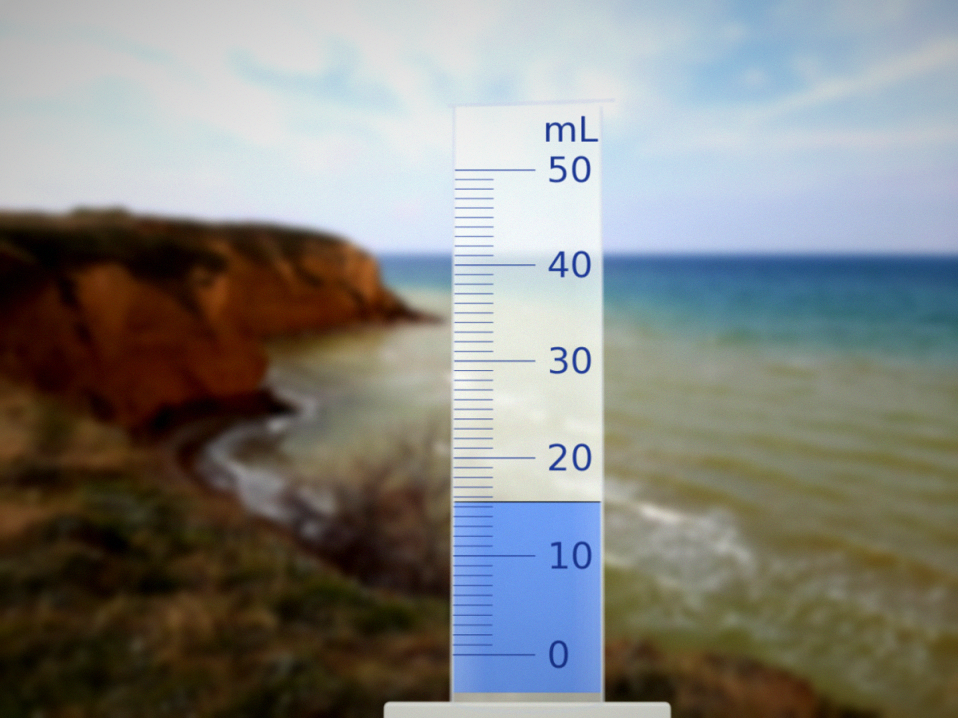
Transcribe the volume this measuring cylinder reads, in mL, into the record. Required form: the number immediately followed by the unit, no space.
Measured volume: 15.5mL
